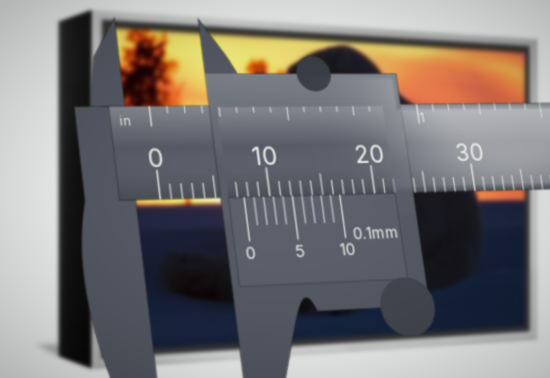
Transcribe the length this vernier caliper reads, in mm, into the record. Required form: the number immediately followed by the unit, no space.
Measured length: 7.6mm
